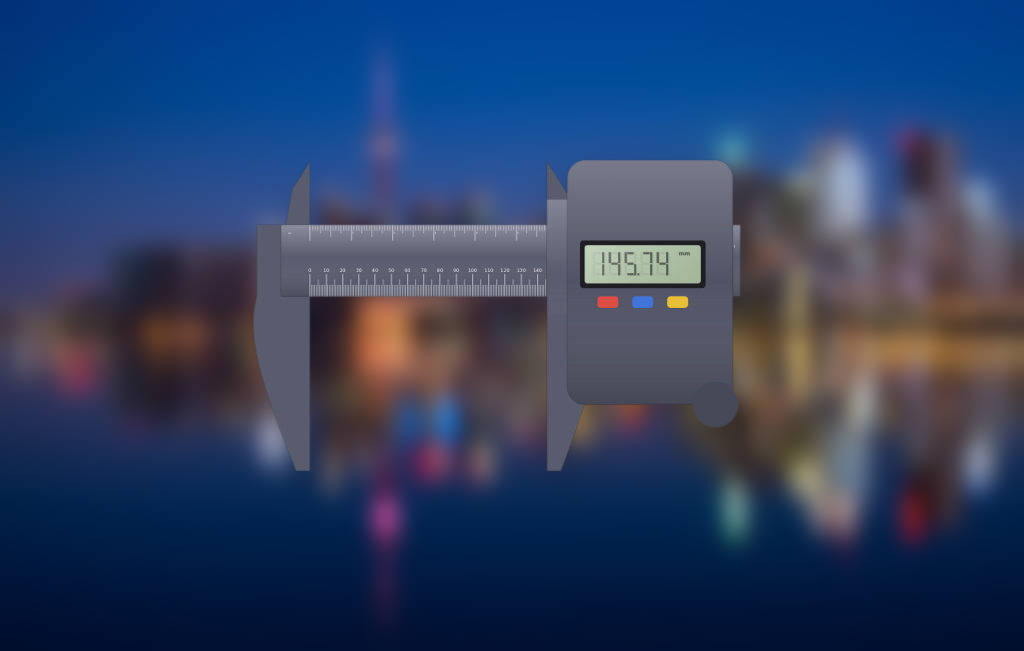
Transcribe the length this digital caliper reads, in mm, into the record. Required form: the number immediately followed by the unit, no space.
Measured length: 145.74mm
